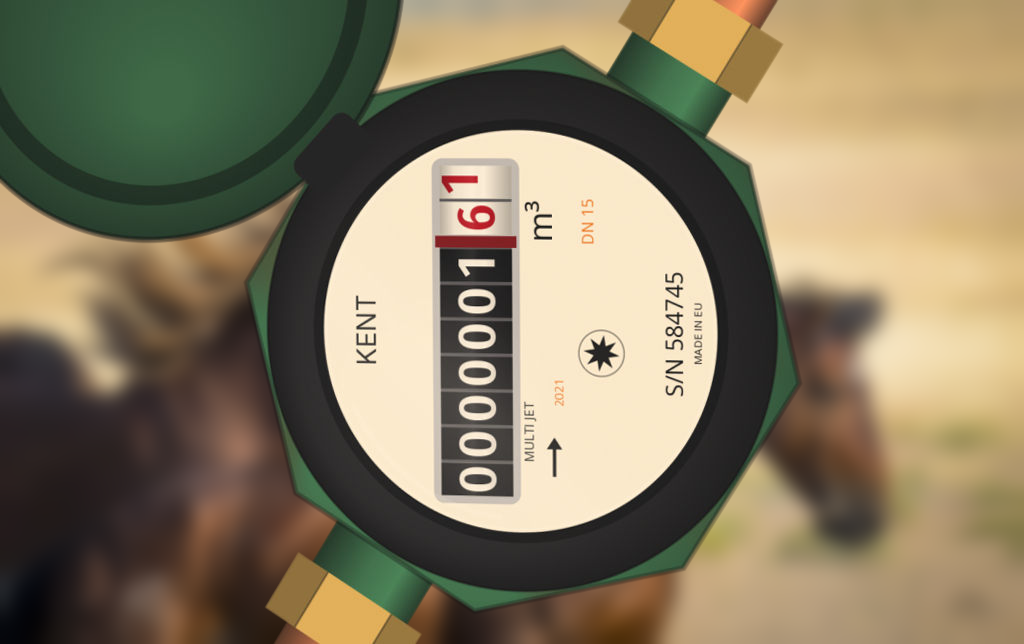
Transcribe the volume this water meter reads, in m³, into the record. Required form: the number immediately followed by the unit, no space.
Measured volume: 1.61m³
